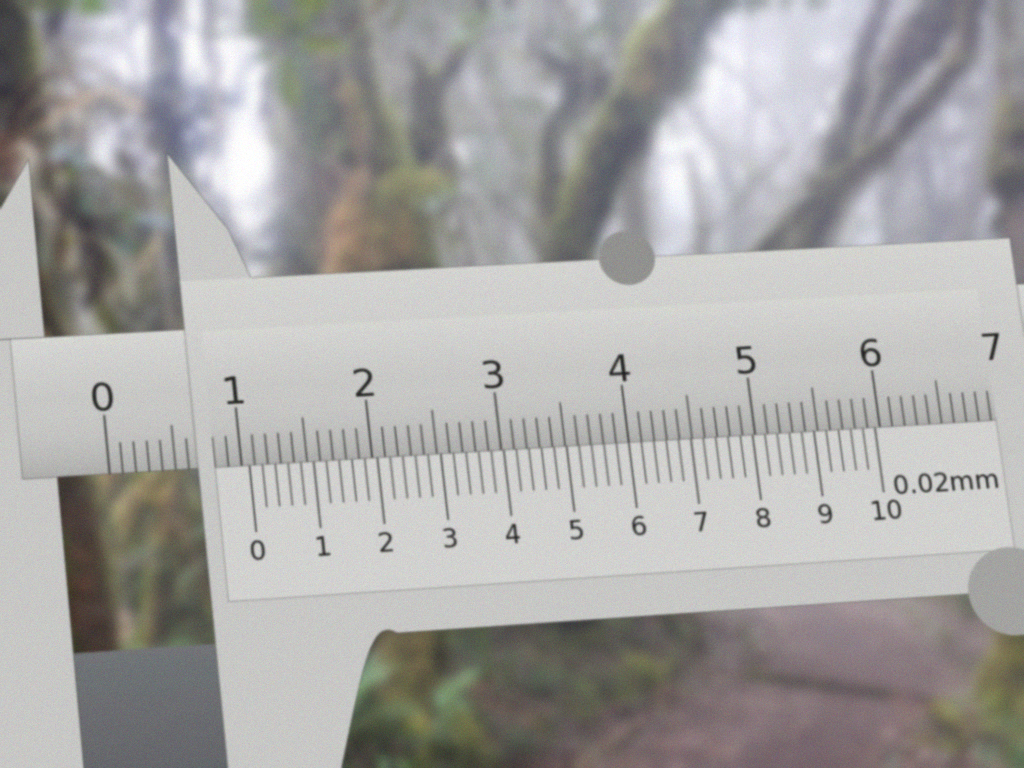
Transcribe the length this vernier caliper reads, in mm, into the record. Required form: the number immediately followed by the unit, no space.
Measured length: 10.6mm
